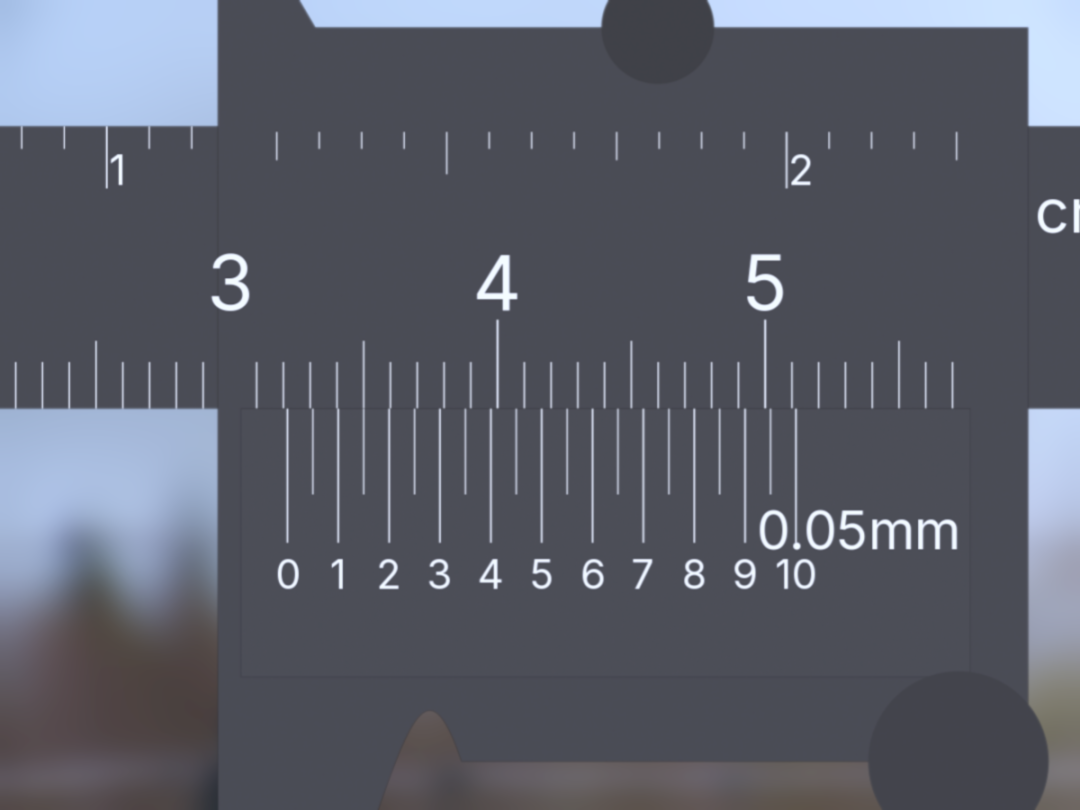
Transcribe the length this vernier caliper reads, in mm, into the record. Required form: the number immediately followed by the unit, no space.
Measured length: 32.15mm
